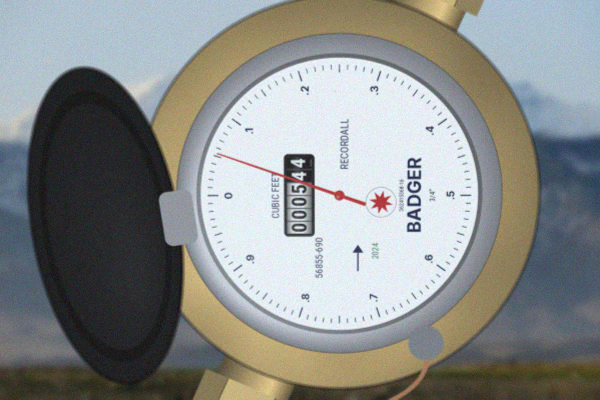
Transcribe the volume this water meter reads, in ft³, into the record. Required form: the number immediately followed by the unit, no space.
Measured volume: 544.05ft³
